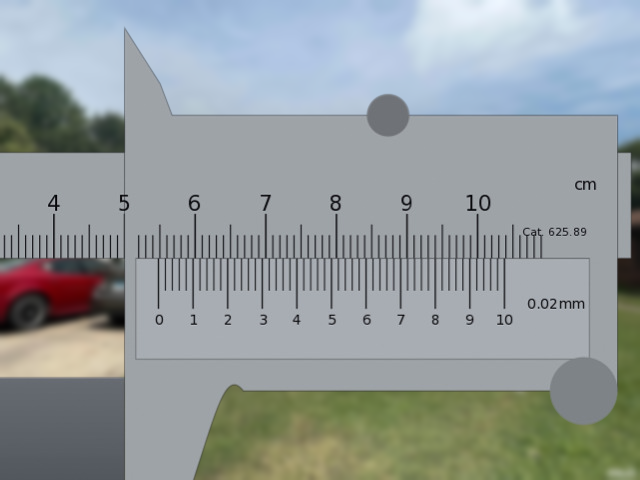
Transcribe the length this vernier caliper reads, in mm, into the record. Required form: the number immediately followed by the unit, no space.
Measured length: 54.8mm
